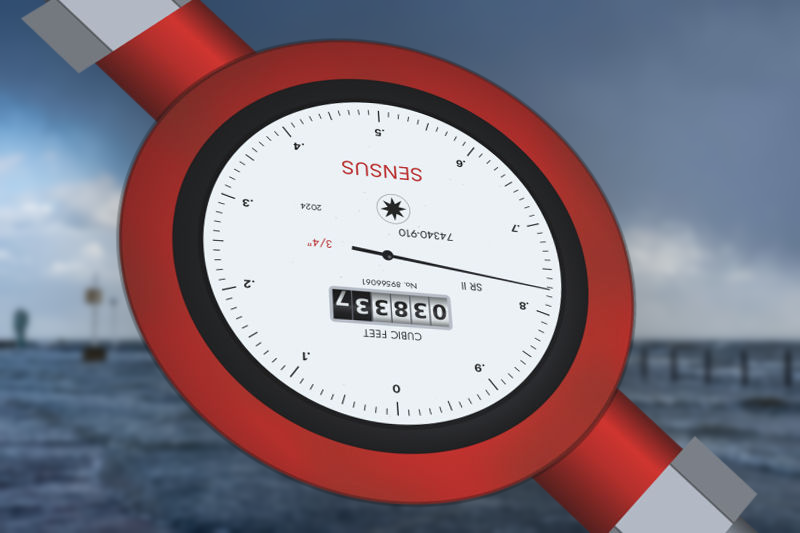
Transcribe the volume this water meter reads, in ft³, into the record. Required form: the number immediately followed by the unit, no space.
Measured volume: 38336.77ft³
